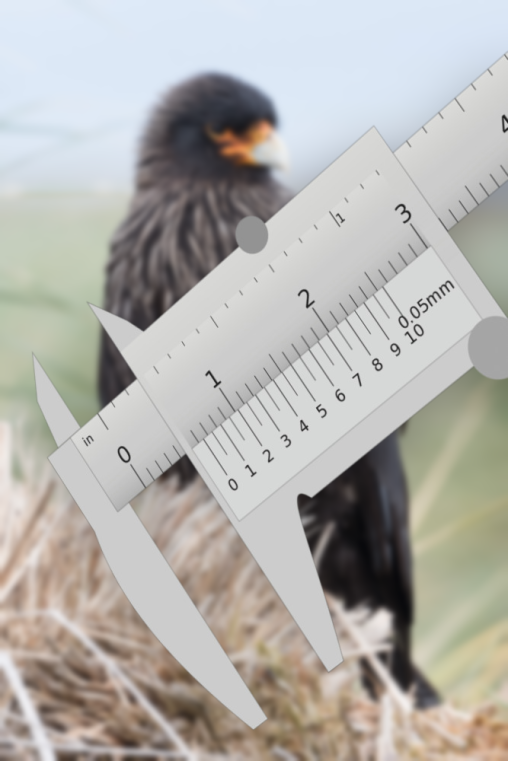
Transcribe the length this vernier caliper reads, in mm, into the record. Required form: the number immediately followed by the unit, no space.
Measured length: 6.5mm
